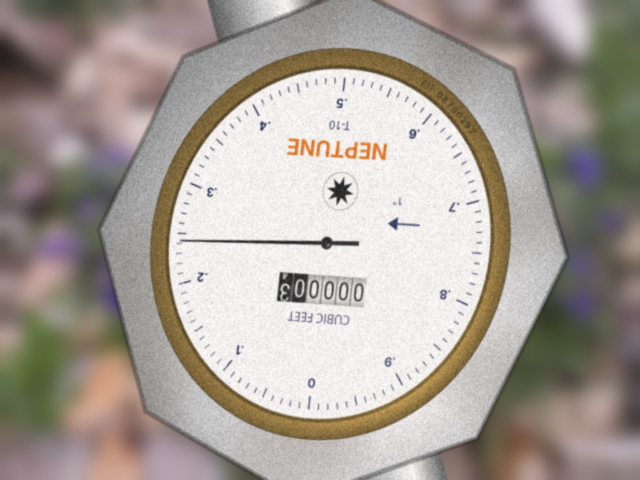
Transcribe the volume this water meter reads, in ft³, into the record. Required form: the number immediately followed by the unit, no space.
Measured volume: 3.24ft³
